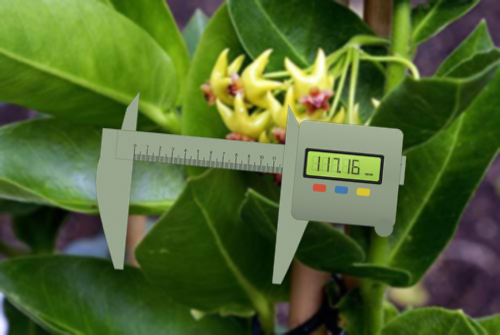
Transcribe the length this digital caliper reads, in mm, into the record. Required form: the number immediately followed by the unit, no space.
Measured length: 117.16mm
